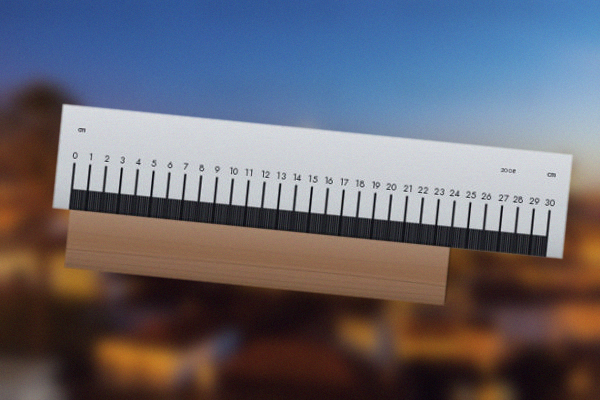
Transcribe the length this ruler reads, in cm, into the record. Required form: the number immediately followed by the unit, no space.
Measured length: 24cm
